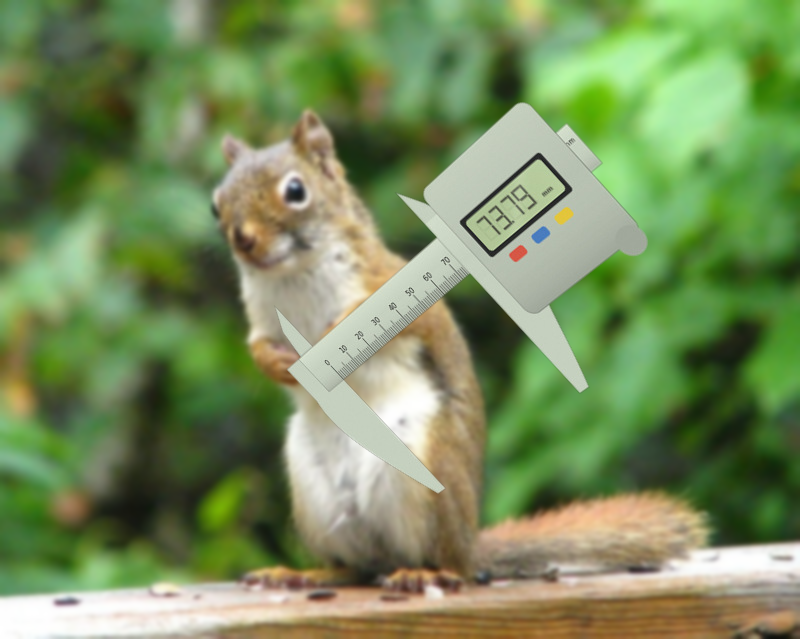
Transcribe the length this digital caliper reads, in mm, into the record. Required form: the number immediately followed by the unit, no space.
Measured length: 73.79mm
